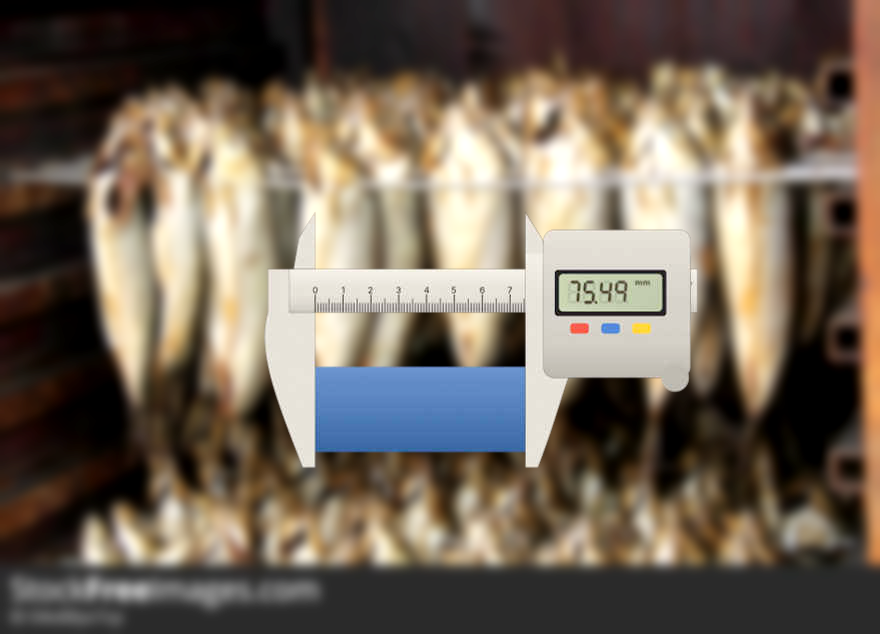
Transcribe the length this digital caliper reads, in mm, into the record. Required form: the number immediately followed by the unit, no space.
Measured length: 75.49mm
